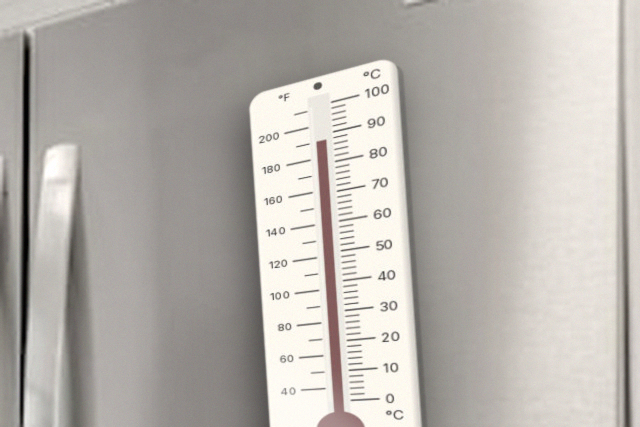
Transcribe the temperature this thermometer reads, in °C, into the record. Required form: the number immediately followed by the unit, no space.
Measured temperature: 88°C
